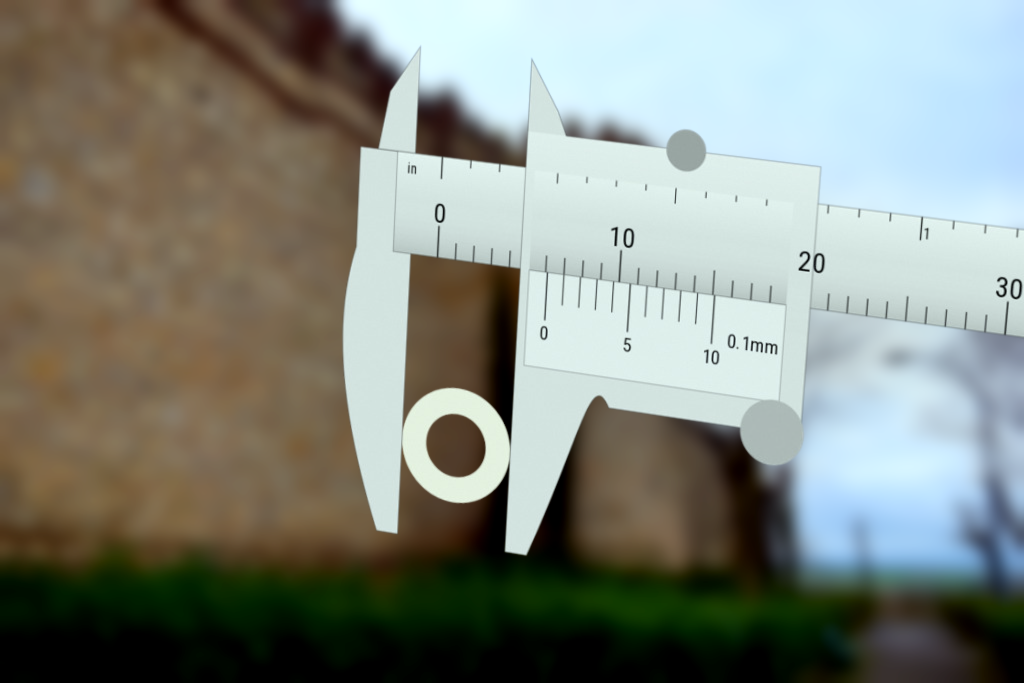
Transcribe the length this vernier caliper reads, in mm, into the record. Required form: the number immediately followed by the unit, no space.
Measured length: 6.1mm
